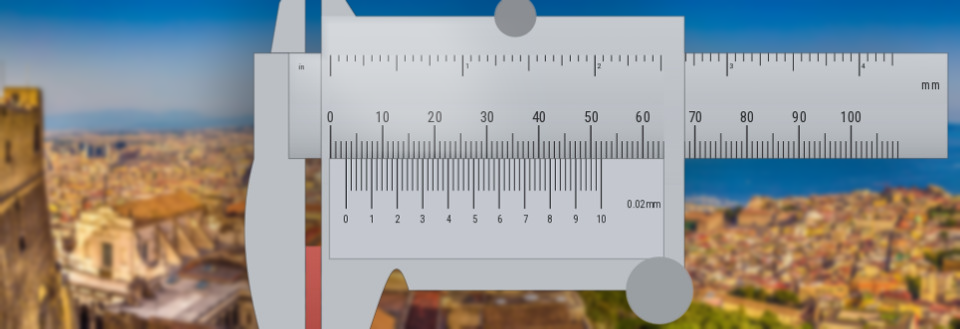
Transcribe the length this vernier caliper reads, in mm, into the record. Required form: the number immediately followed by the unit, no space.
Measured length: 3.0mm
